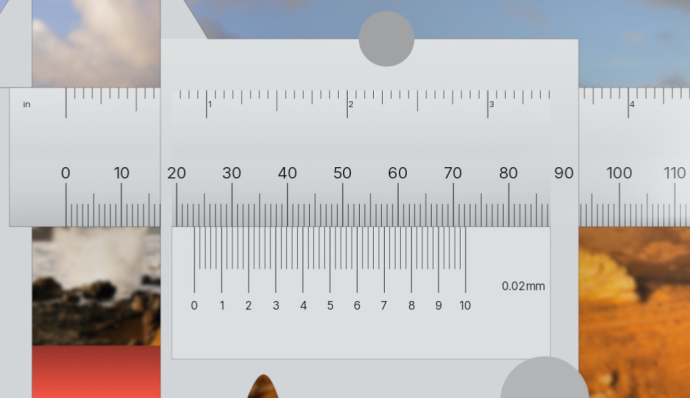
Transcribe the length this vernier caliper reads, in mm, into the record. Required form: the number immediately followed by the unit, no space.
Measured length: 23.2mm
